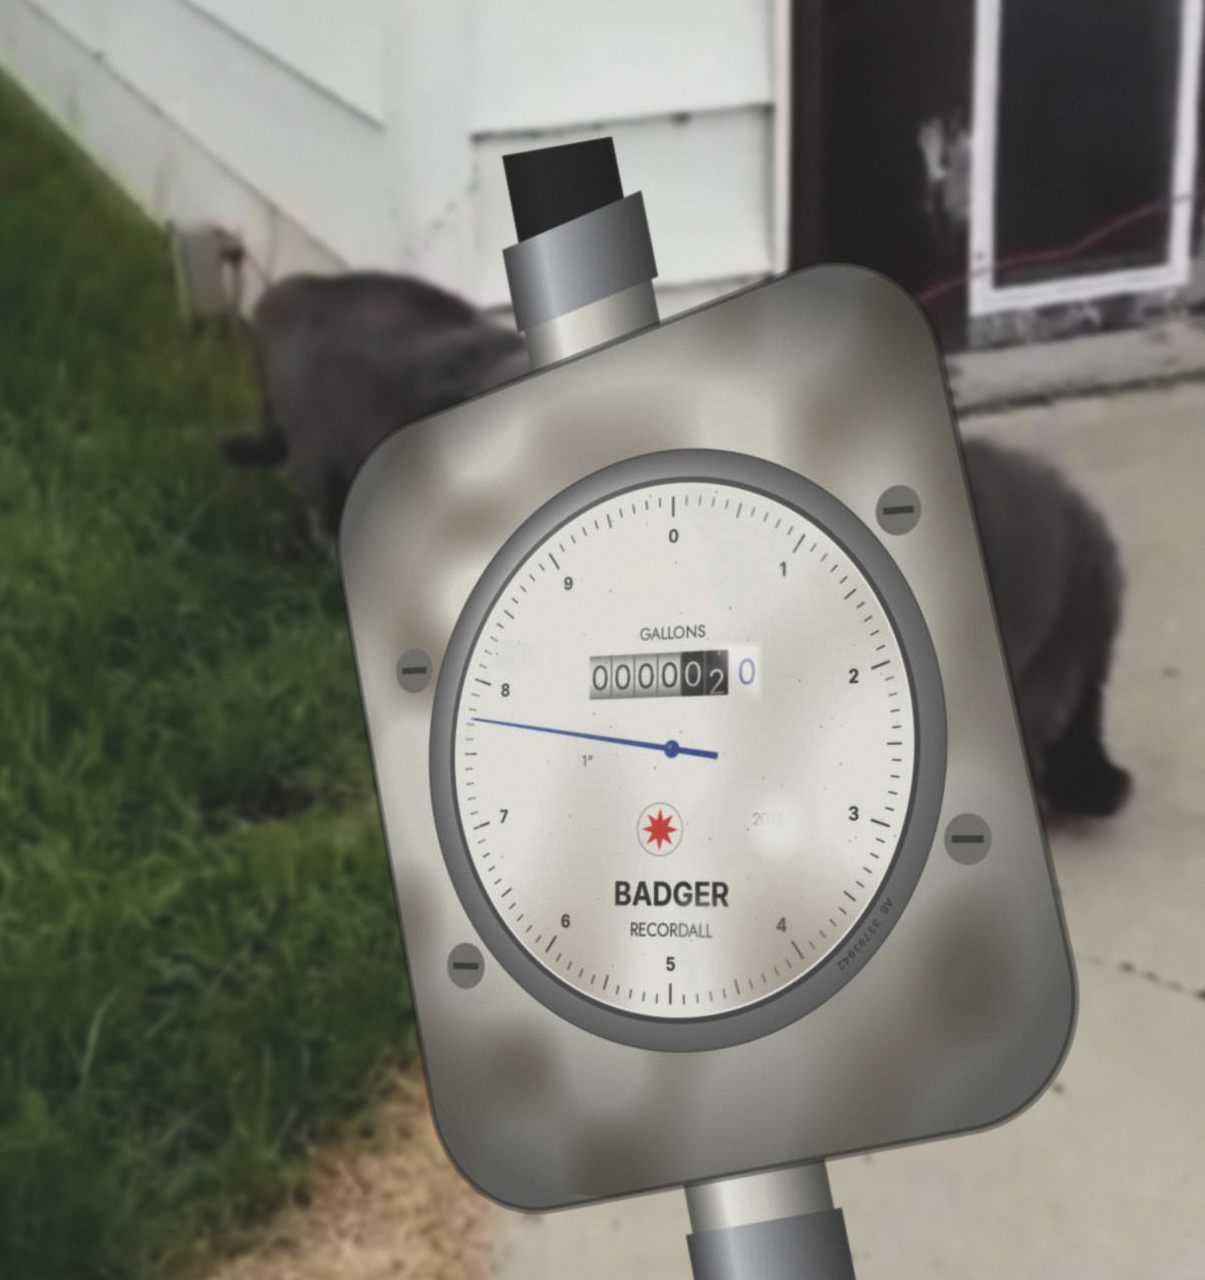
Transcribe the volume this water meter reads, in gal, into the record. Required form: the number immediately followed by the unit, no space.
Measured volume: 17.7gal
